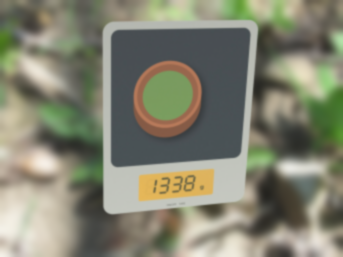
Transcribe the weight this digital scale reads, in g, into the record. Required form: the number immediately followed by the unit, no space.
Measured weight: 1338g
